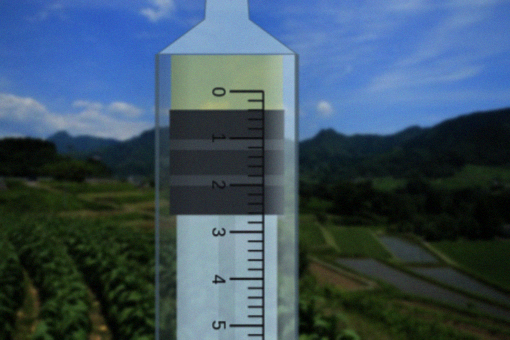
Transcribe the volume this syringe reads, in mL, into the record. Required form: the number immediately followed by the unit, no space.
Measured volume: 0.4mL
